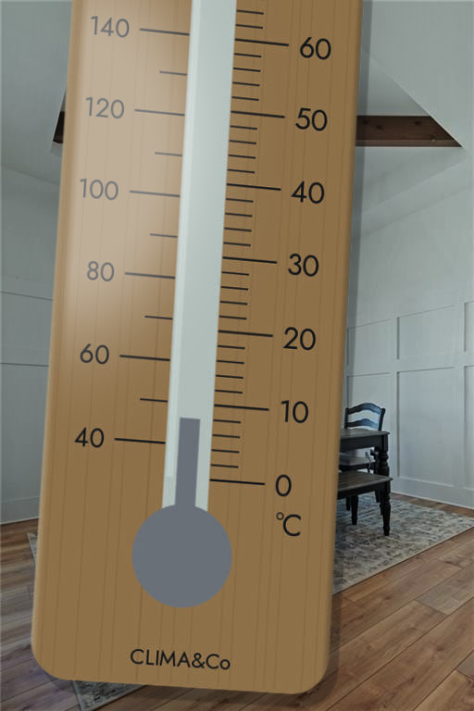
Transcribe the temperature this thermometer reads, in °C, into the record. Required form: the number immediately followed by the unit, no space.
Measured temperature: 8°C
